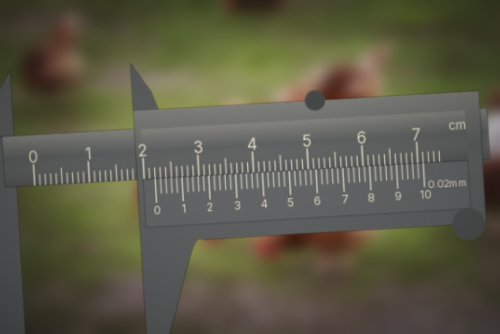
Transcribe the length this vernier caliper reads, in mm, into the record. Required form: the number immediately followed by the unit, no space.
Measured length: 22.0mm
